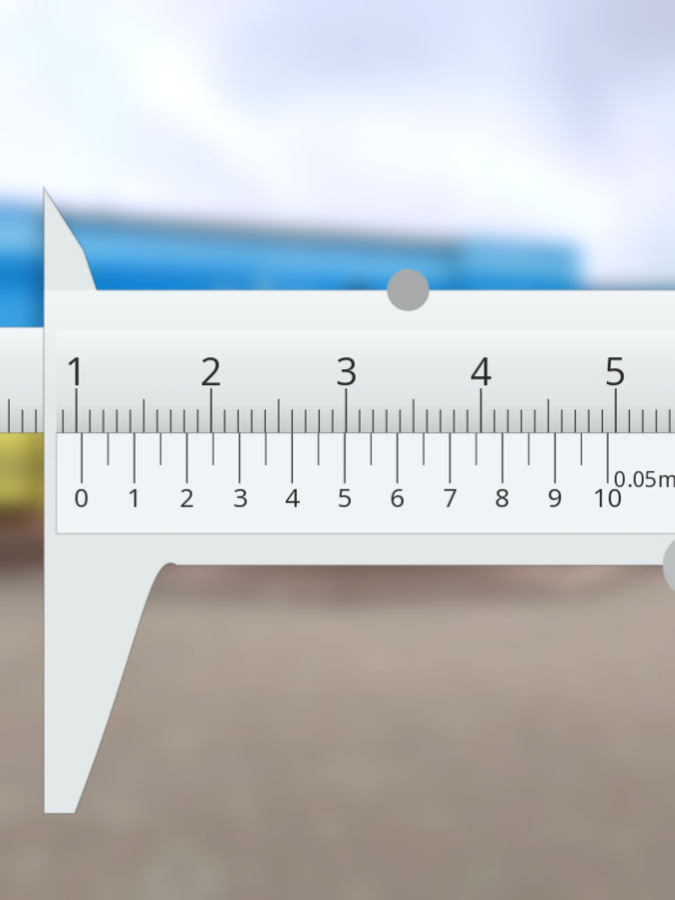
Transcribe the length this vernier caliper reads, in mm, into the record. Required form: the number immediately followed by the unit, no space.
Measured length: 10.4mm
